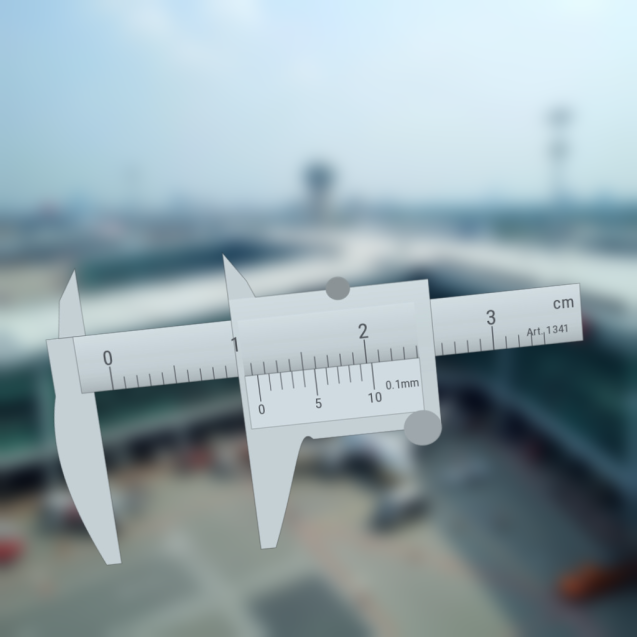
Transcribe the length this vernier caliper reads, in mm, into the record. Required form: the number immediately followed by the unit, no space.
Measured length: 11.4mm
